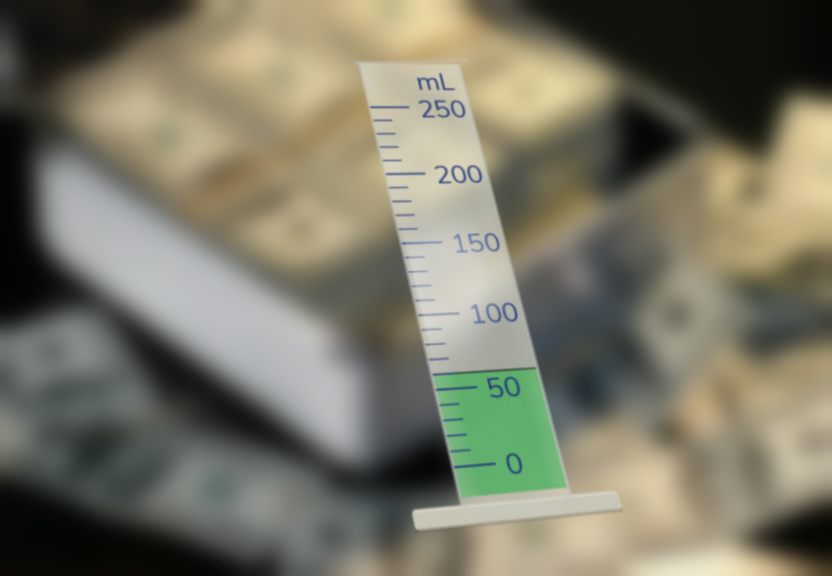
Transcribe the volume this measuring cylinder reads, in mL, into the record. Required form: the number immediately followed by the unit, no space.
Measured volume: 60mL
